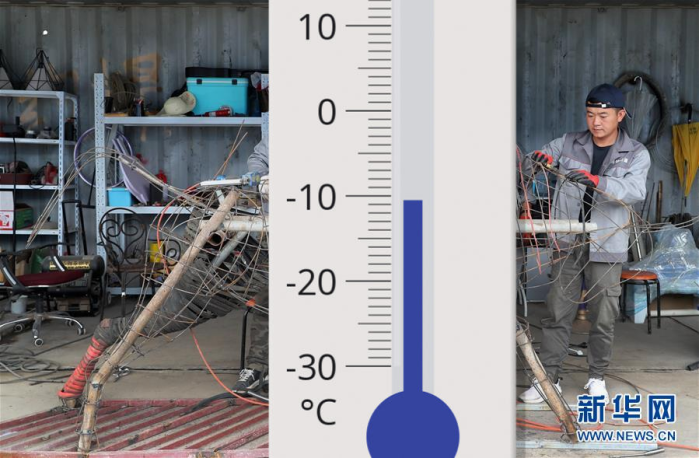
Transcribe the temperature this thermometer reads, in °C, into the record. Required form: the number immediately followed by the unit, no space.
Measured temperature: -10.5°C
